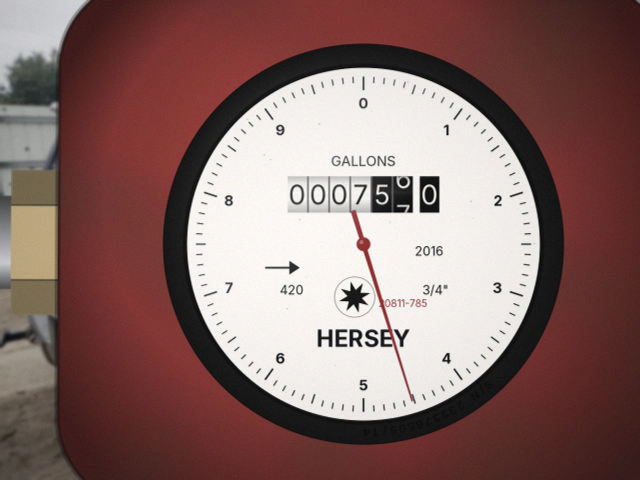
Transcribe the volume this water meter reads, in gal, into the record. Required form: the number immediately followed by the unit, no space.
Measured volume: 7564.5gal
